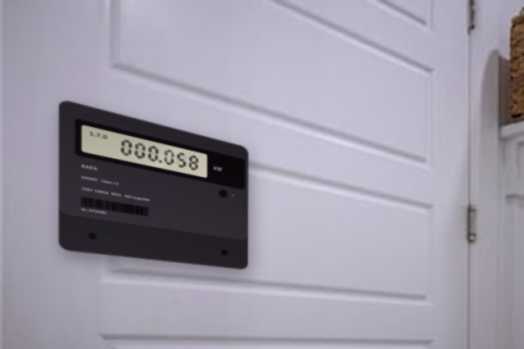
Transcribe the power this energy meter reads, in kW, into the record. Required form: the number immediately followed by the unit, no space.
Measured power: 0.058kW
